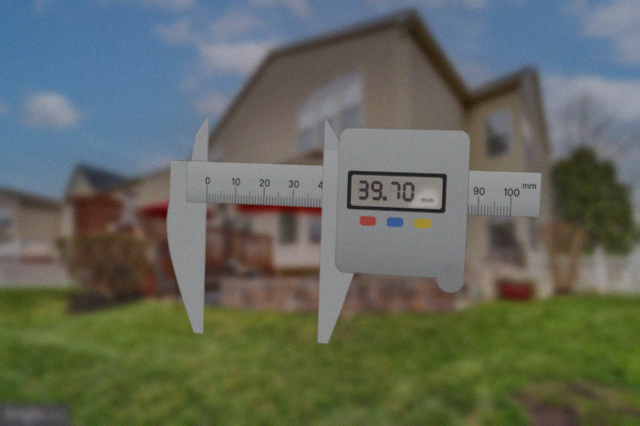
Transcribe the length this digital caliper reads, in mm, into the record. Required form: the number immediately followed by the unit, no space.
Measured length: 39.70mm
